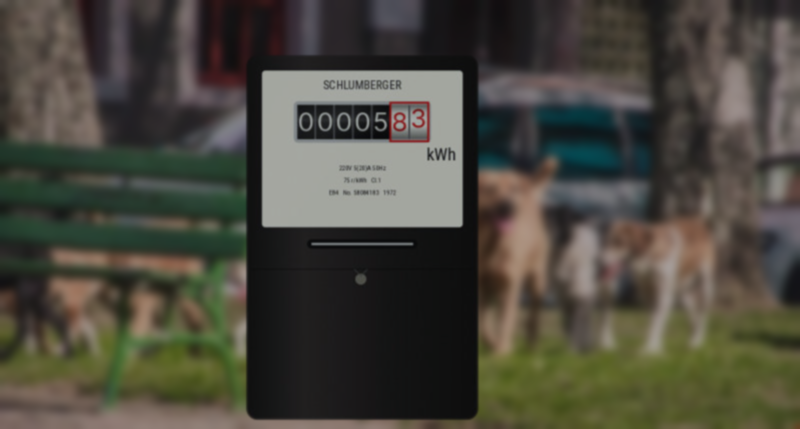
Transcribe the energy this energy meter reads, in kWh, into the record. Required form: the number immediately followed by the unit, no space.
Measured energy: 5.83kWh
